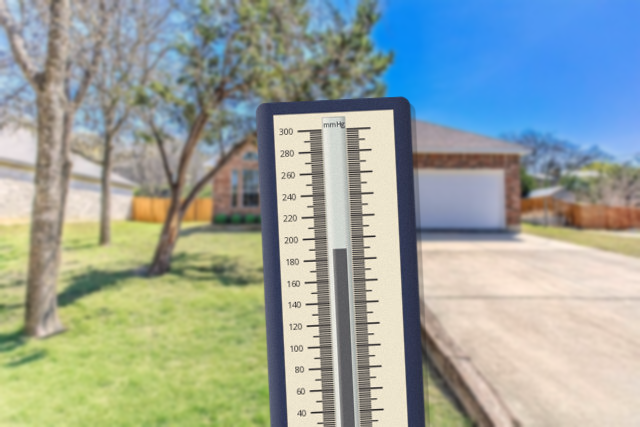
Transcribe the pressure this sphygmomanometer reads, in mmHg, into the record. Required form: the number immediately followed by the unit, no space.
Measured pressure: 190mmHg
